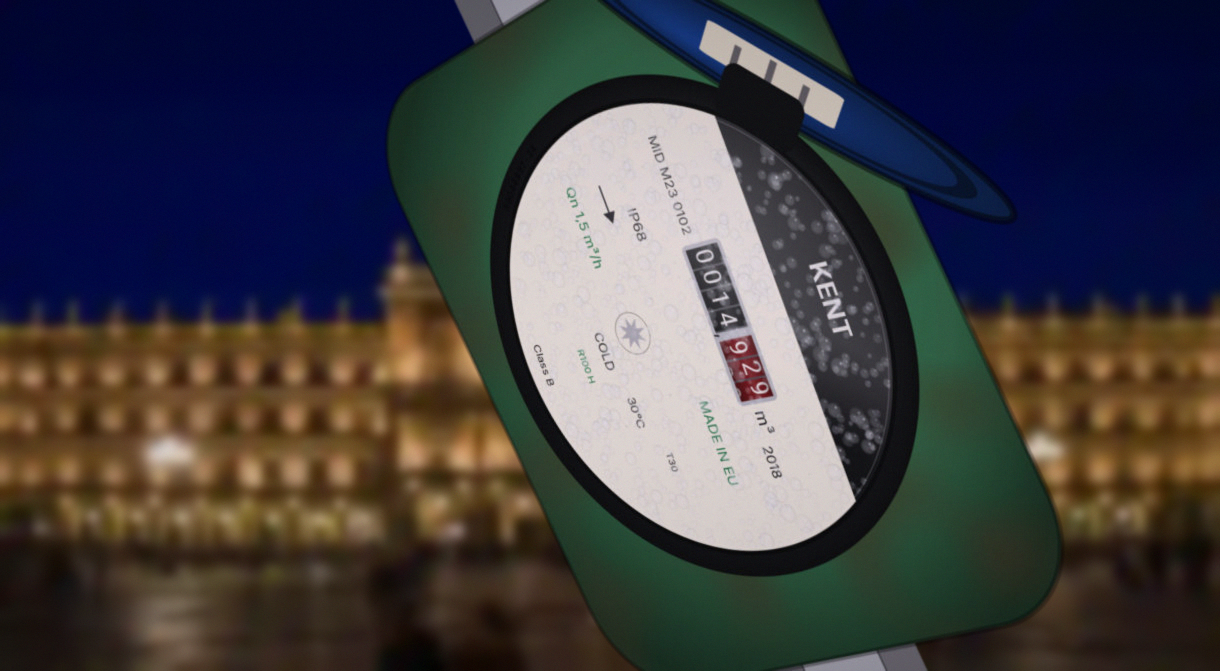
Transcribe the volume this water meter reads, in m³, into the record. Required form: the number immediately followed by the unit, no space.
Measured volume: 14.929m³
